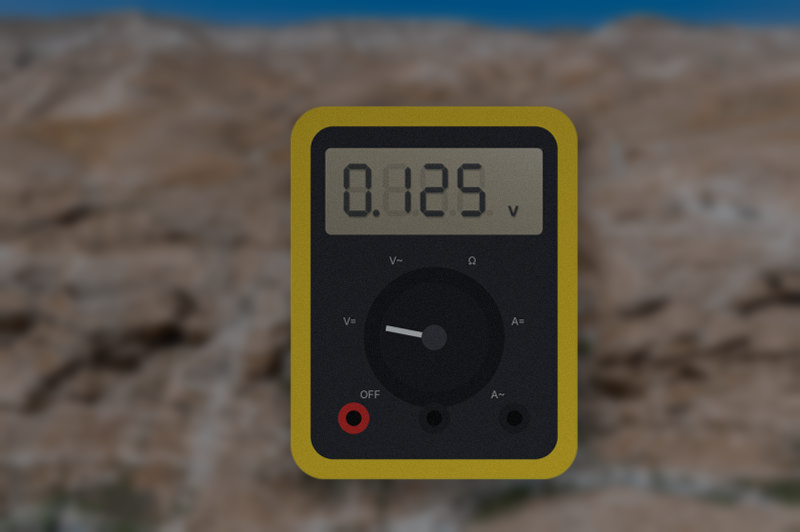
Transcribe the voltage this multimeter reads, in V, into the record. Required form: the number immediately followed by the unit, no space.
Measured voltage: 0.125V
